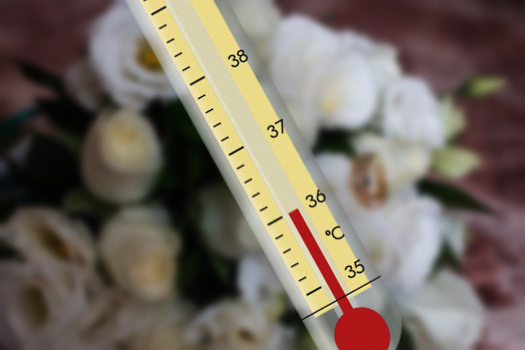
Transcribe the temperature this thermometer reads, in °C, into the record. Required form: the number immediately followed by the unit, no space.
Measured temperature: 36°C
